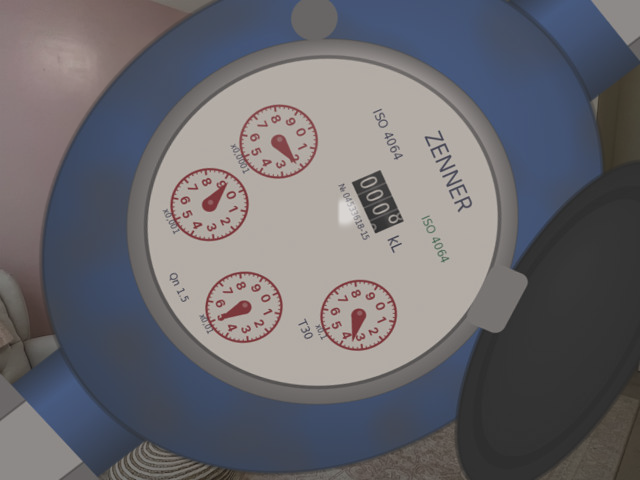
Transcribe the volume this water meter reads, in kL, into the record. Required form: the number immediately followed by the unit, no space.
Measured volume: 8.3492kL
